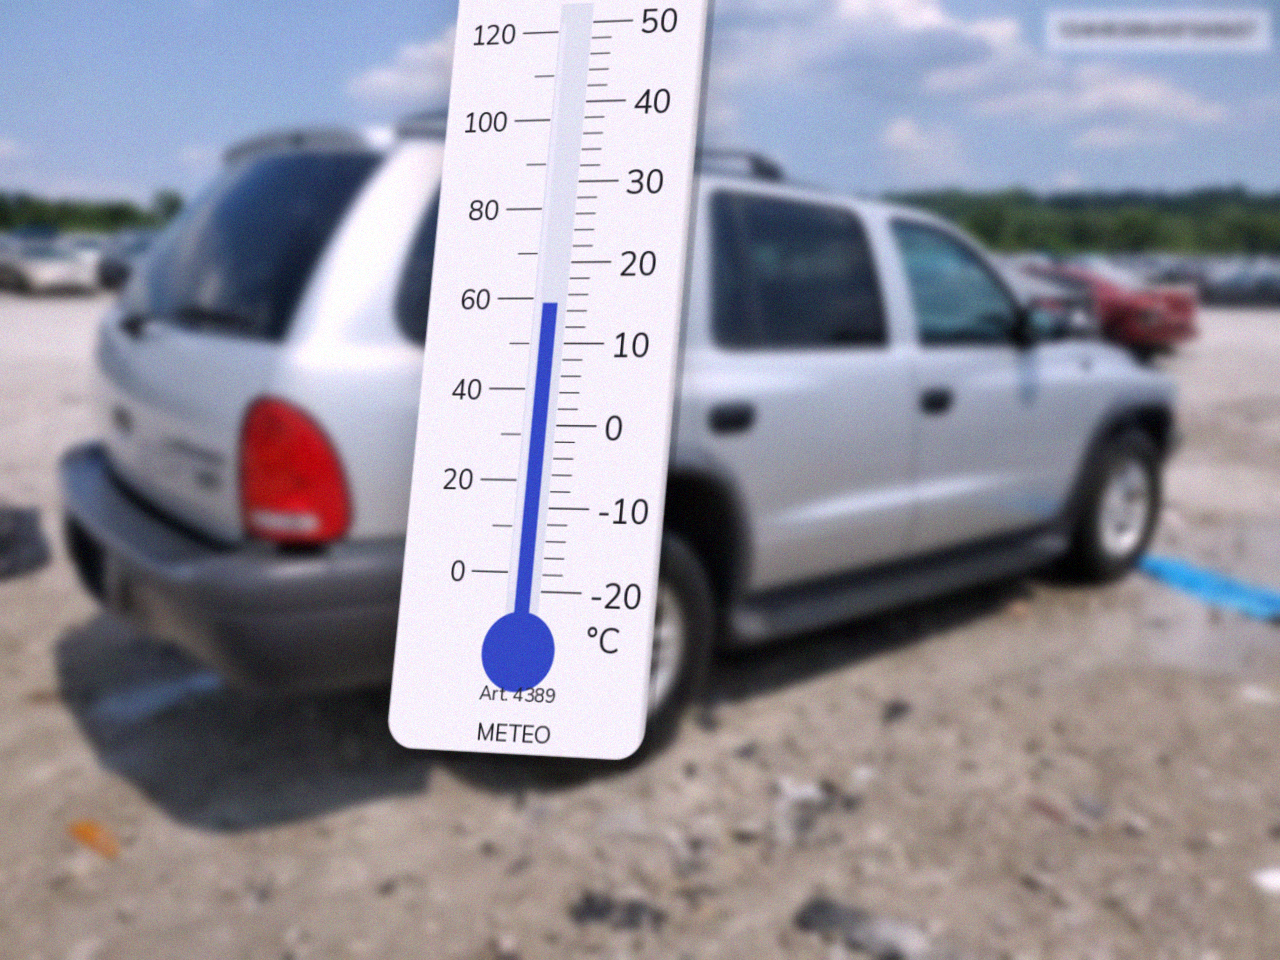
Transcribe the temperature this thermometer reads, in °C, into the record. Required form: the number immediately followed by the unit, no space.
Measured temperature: 15°C
